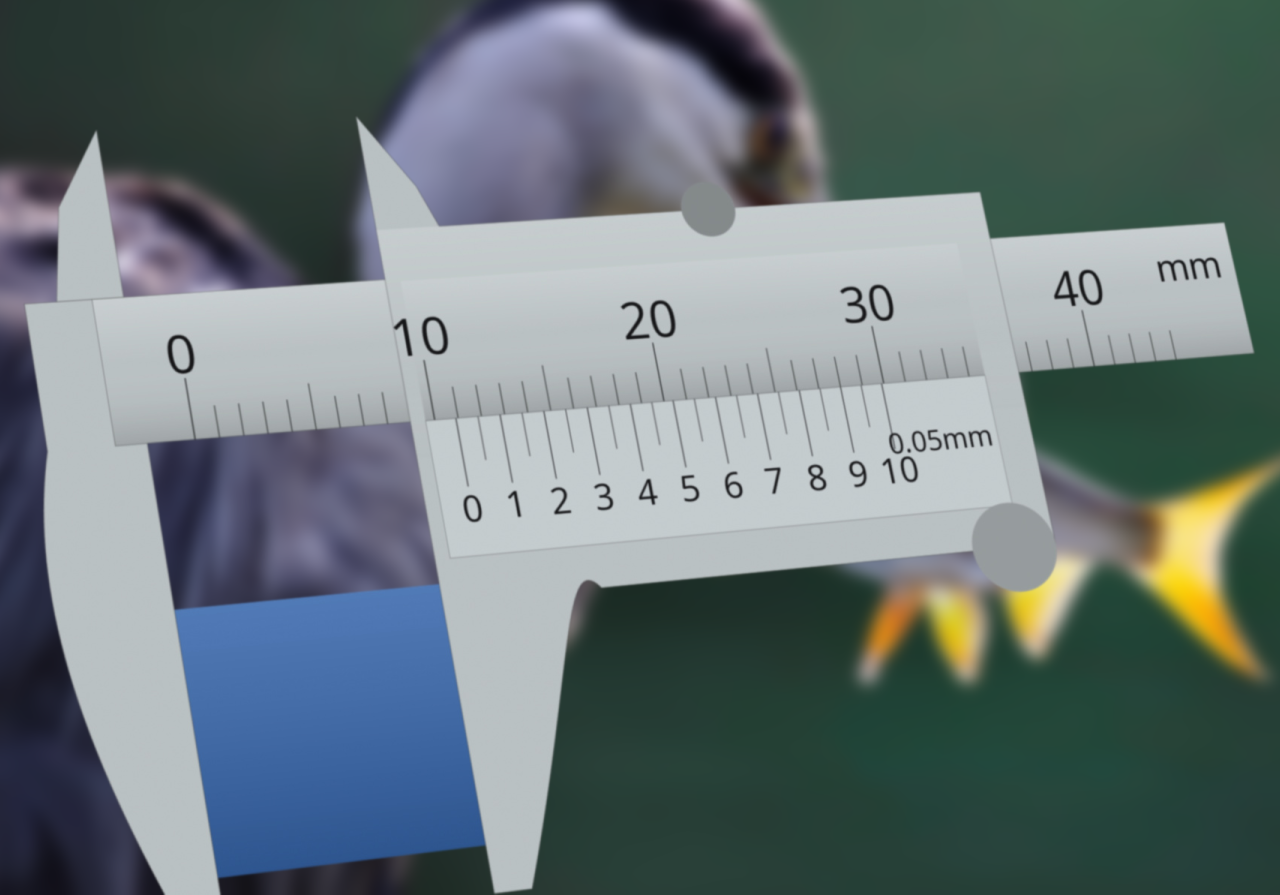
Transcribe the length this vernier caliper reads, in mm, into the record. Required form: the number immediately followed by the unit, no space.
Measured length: 10.9mm
